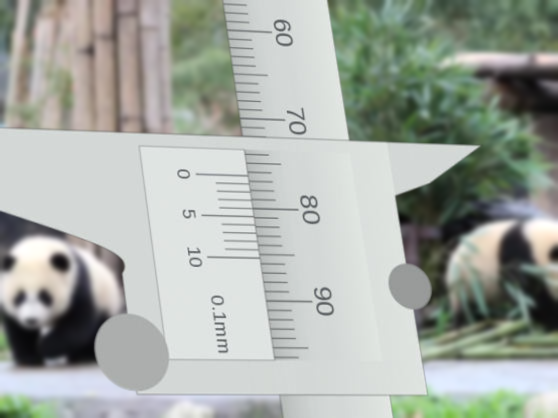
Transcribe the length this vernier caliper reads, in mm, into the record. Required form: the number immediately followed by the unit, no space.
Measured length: 76.4mm
